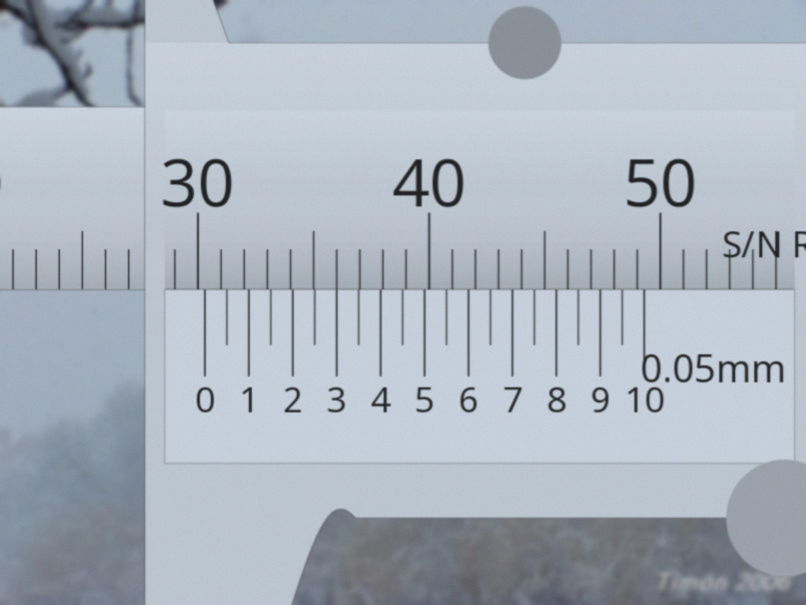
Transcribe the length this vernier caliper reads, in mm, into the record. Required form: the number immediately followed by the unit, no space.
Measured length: 30.3mm
